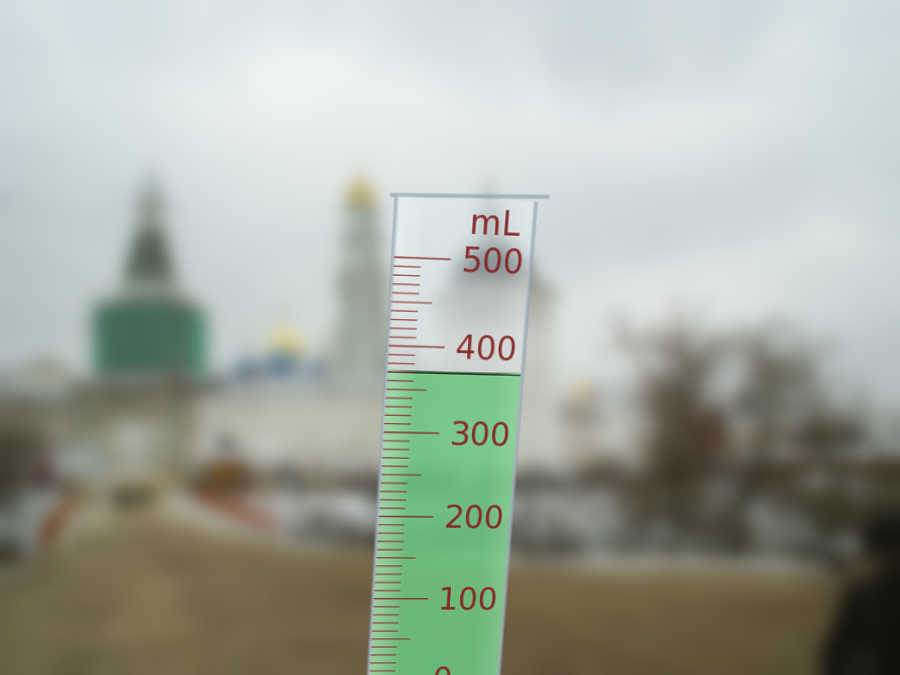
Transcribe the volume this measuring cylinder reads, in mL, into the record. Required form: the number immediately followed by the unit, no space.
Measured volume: 370mL
